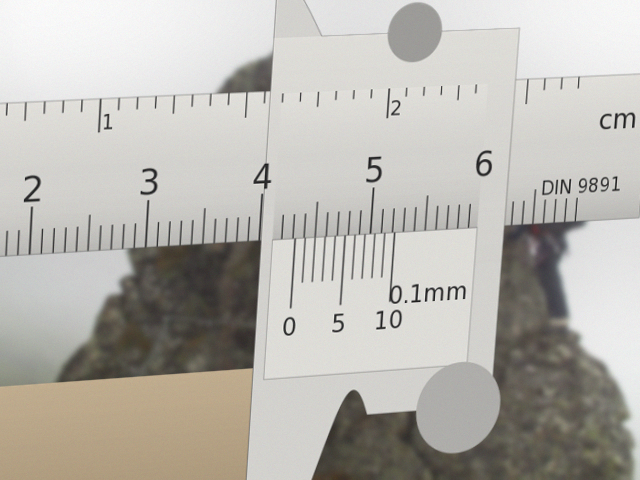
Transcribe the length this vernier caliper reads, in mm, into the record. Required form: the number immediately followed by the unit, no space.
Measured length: 43.2mm
